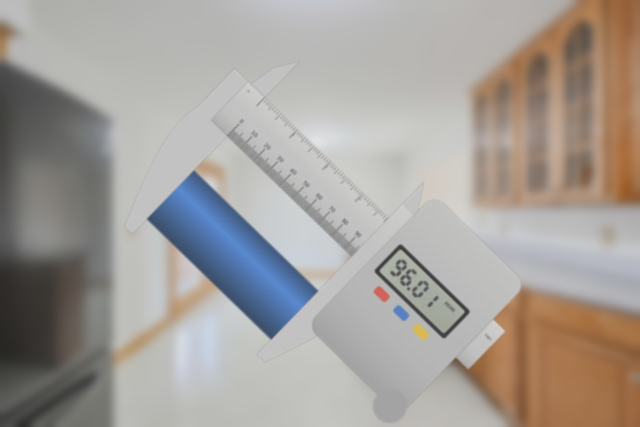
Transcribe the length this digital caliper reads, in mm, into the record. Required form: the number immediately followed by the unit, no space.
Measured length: 96.01mm
